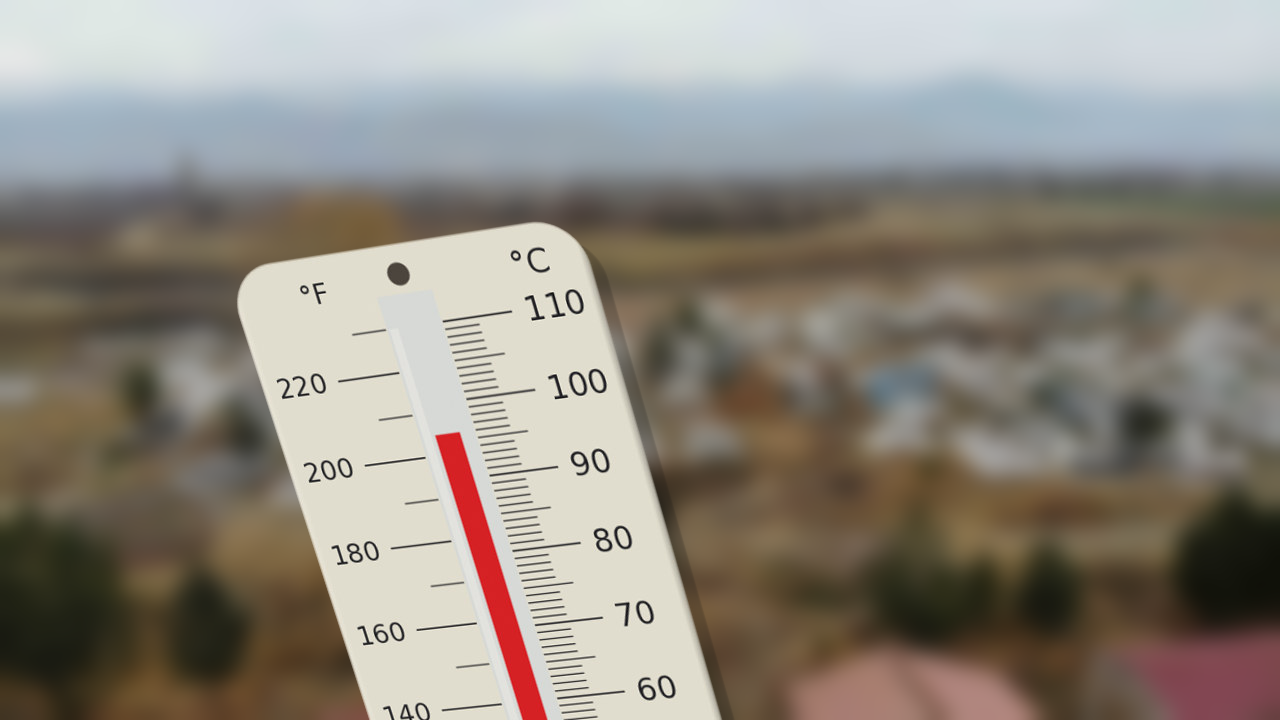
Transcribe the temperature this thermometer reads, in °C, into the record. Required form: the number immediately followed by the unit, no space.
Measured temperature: 96°C
